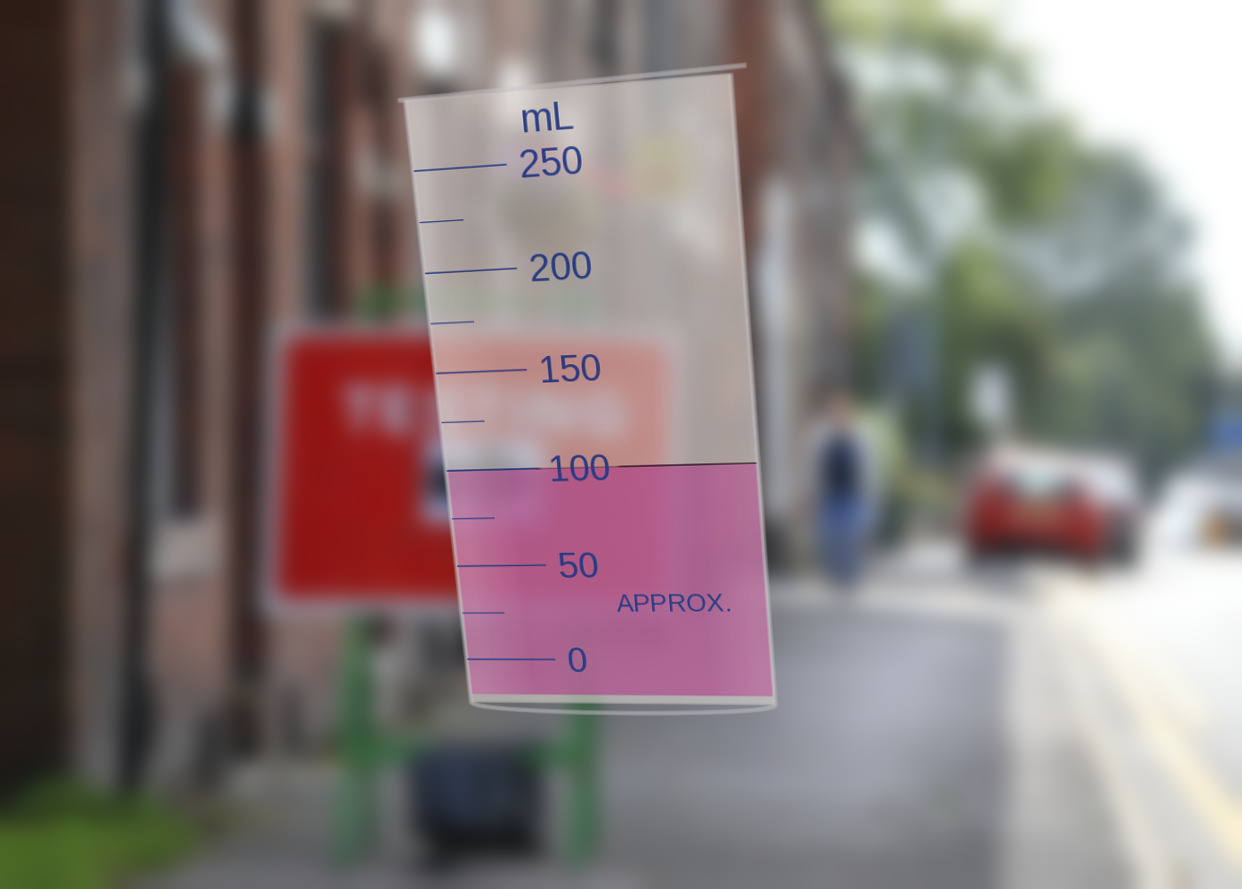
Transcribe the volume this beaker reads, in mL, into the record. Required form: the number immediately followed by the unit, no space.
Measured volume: 100mL
